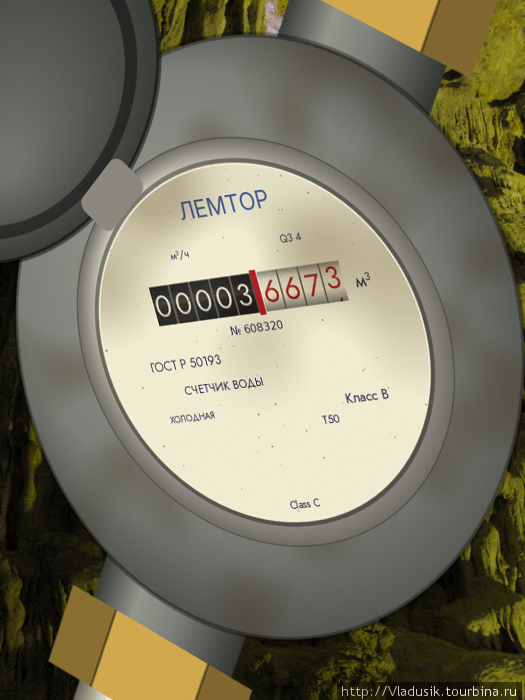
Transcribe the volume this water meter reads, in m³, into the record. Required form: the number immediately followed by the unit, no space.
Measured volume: 3.6673m³
